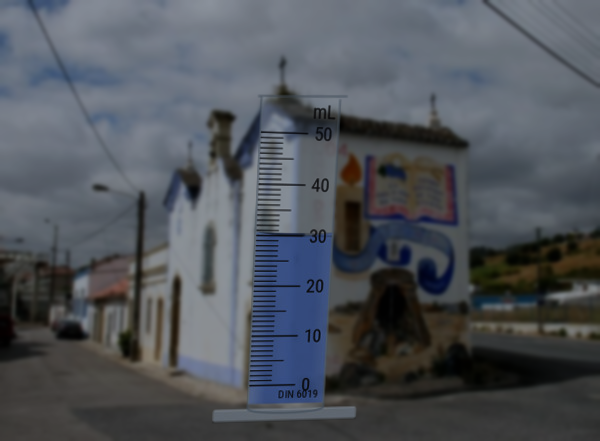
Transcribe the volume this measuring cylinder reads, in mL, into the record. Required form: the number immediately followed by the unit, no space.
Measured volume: 30mL
